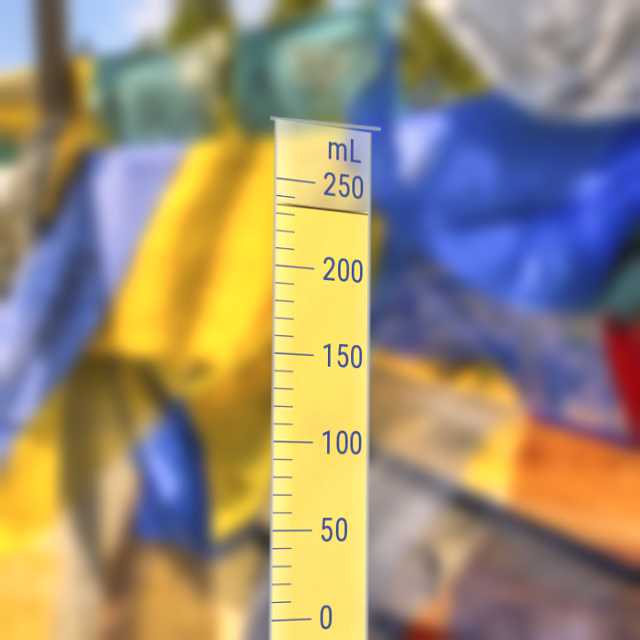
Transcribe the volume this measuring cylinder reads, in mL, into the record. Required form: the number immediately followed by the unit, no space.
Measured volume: 235mL
